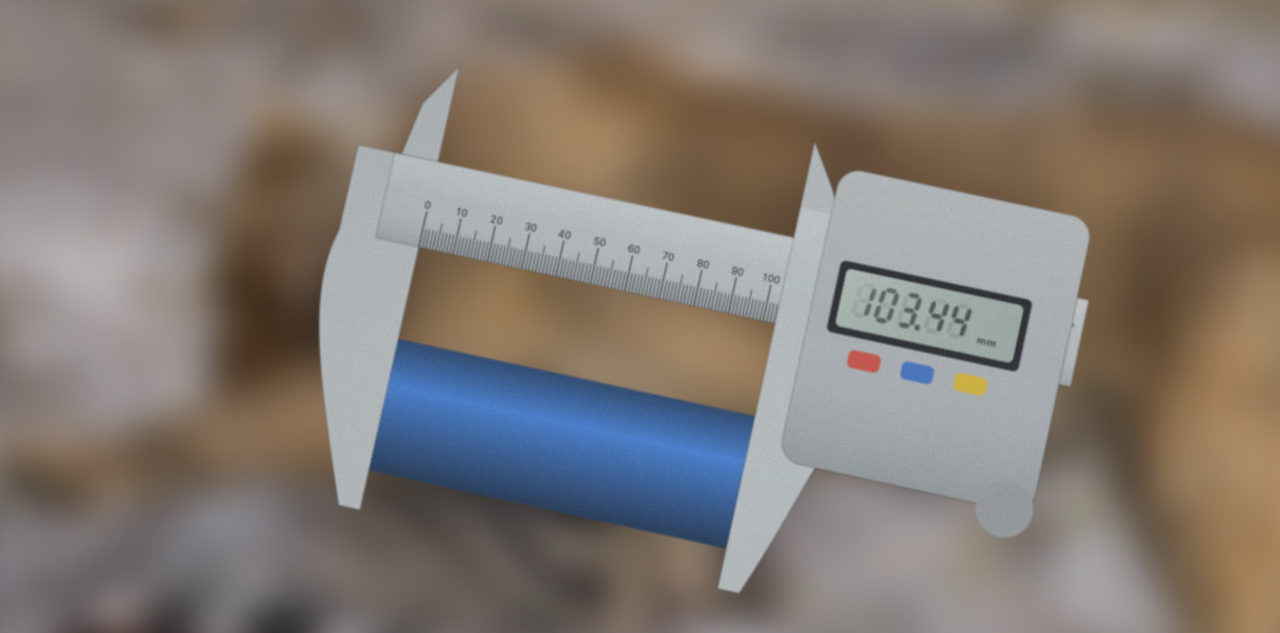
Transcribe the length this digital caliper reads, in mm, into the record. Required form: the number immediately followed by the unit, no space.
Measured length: 103.44mm
